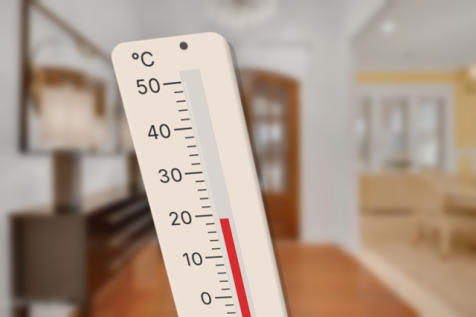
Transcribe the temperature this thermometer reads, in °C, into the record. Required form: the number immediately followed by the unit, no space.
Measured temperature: 19°C
